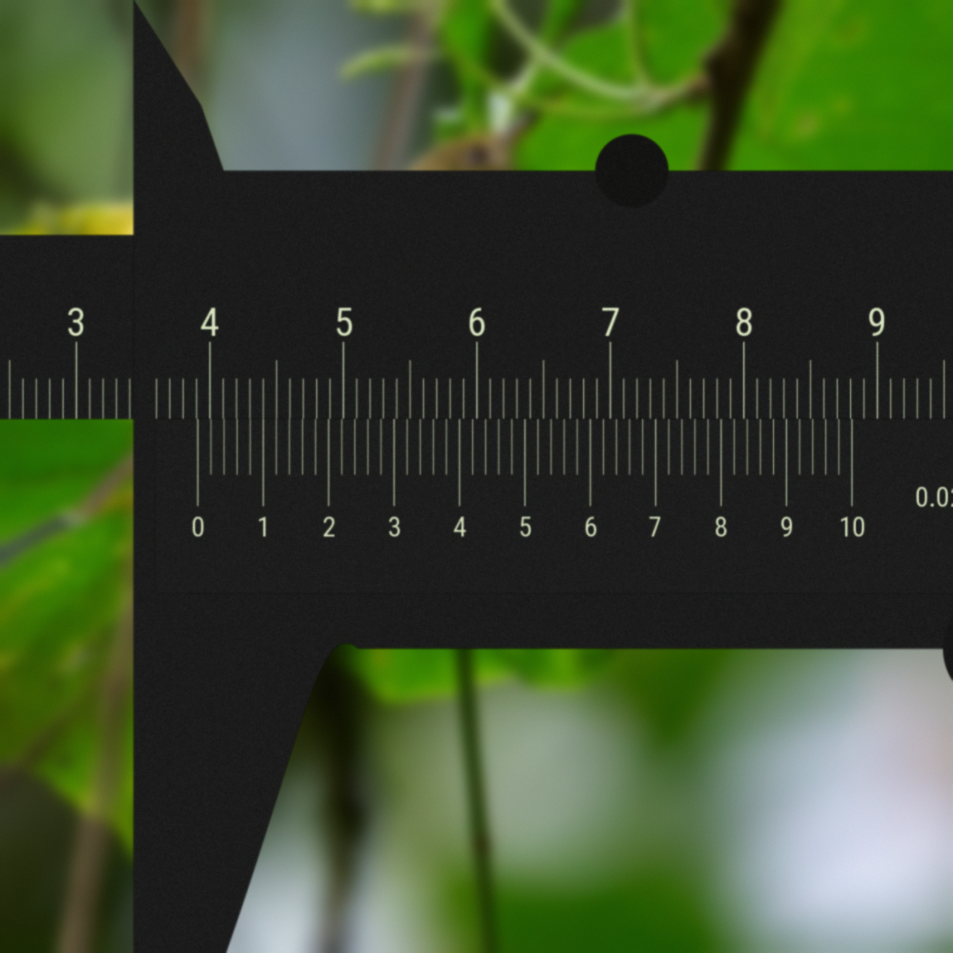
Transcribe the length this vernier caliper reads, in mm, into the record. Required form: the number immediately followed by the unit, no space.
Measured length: 39.1mm
